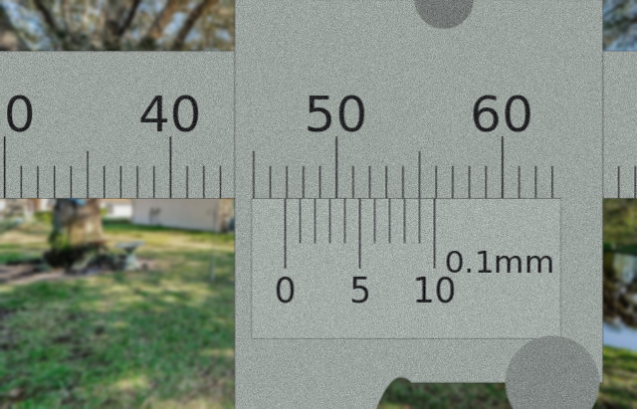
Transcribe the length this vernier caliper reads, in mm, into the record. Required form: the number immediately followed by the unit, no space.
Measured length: 46.9mm
